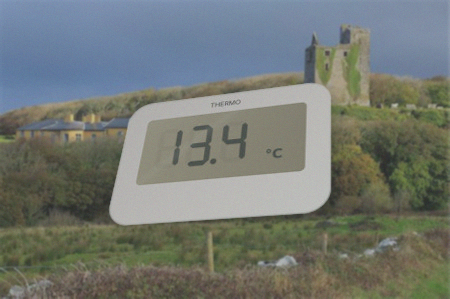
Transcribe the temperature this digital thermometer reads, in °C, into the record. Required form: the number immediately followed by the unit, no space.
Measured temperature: 13.4°C
